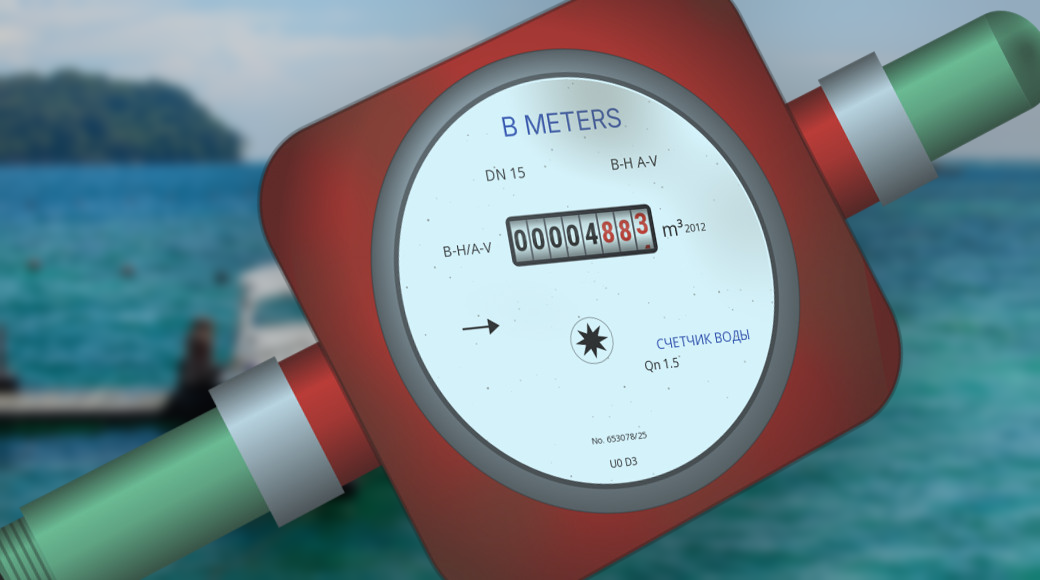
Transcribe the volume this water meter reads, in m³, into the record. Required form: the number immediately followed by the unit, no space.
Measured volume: 4.883m³
